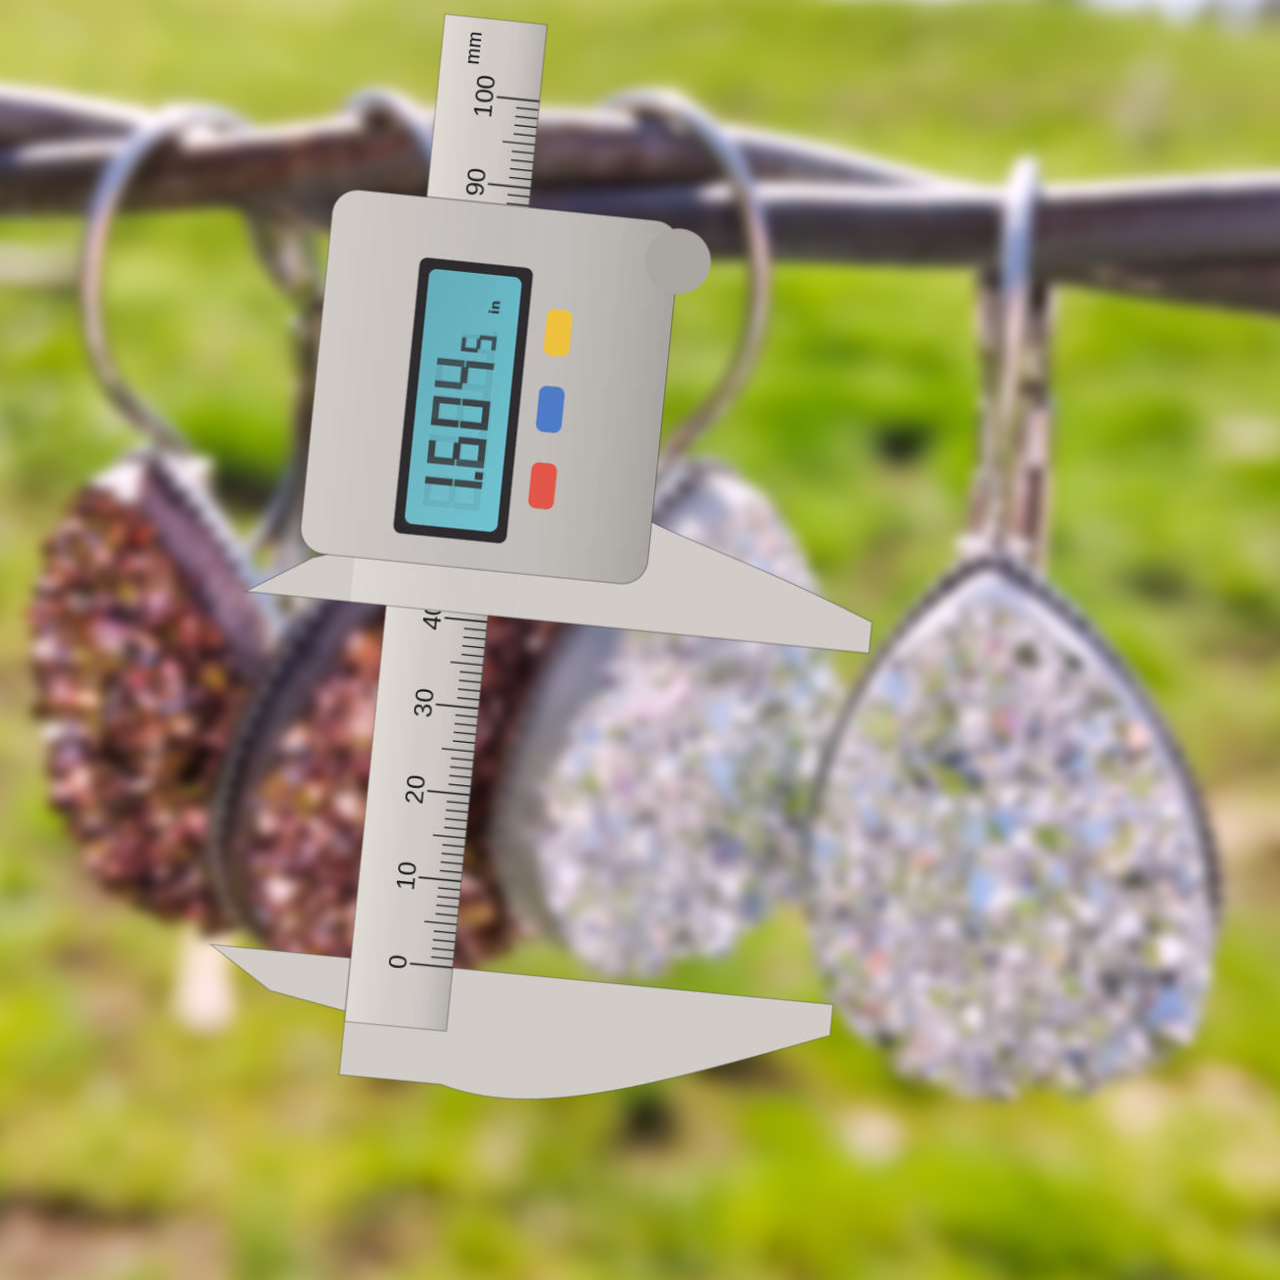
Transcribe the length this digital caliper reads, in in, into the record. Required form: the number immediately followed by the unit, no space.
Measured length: 1.6045in
